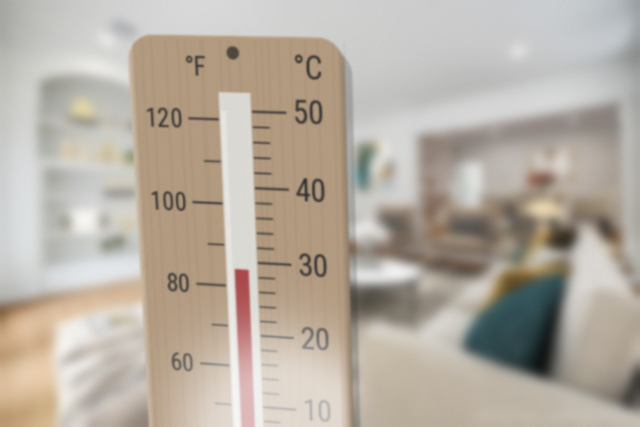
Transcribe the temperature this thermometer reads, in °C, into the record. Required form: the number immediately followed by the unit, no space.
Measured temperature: 29°C
